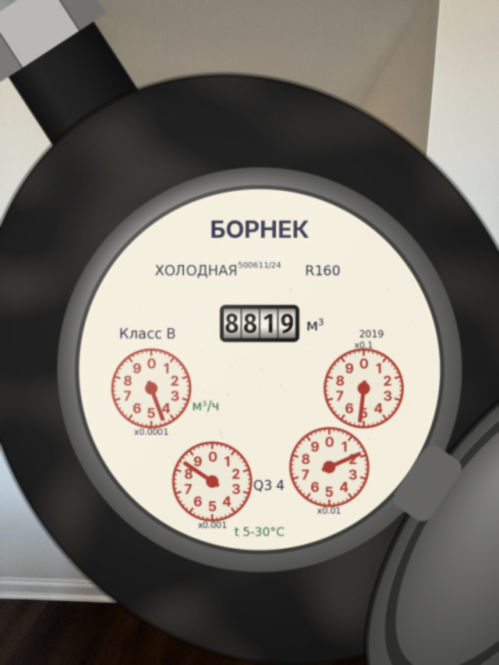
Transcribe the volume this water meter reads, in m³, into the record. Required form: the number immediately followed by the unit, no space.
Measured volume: 8819.5184m³
